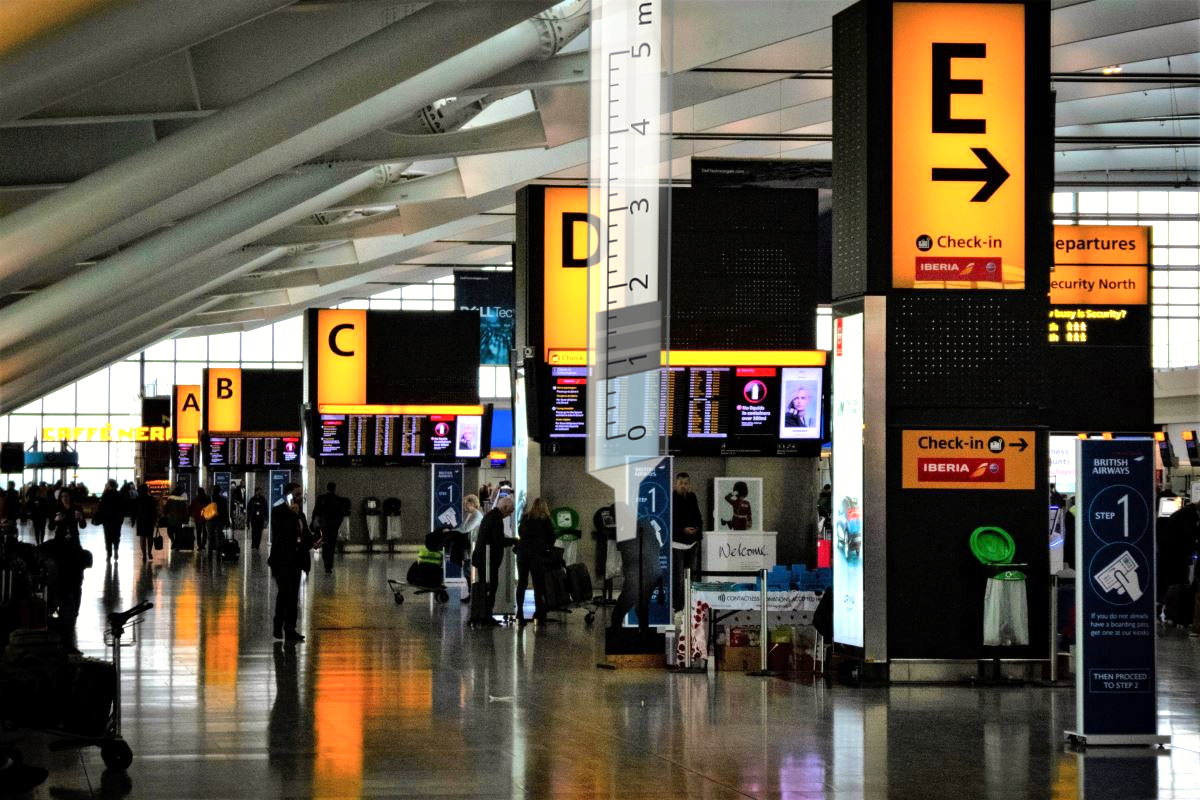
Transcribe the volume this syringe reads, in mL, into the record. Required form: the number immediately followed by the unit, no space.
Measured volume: 0.8mL
